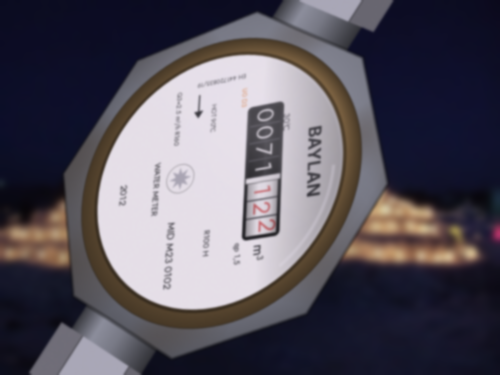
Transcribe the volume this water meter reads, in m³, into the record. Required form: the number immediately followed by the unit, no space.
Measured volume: 71.122m³
